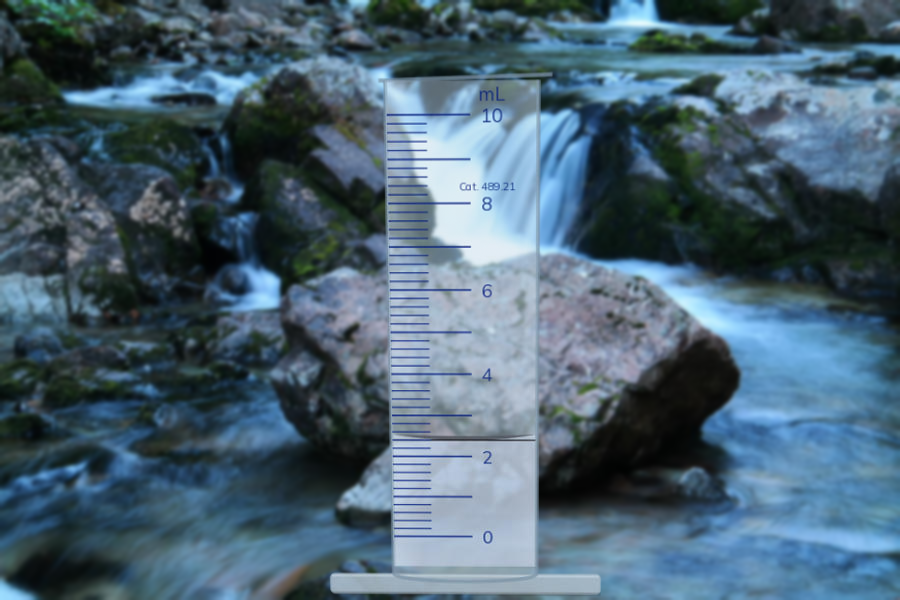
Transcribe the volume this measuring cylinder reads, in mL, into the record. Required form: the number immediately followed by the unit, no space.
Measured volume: 2.4mL
